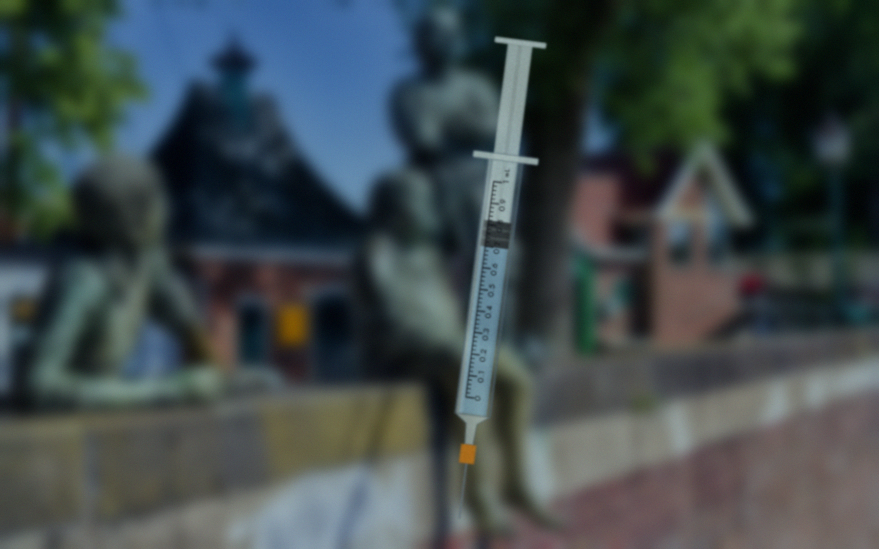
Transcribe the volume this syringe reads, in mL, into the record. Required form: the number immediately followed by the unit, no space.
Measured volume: 0.7mL
